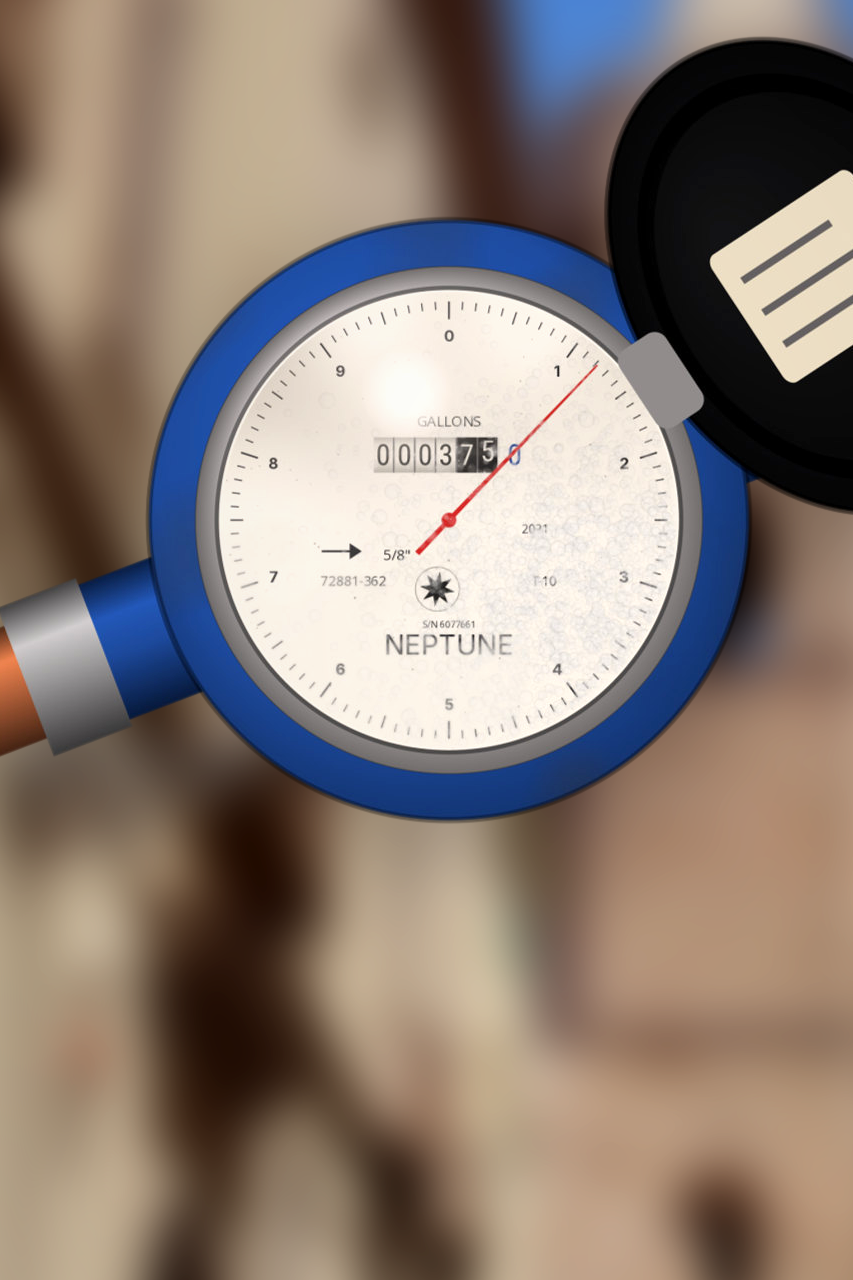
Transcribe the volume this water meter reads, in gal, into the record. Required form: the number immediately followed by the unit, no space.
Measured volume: 3751.2gal
